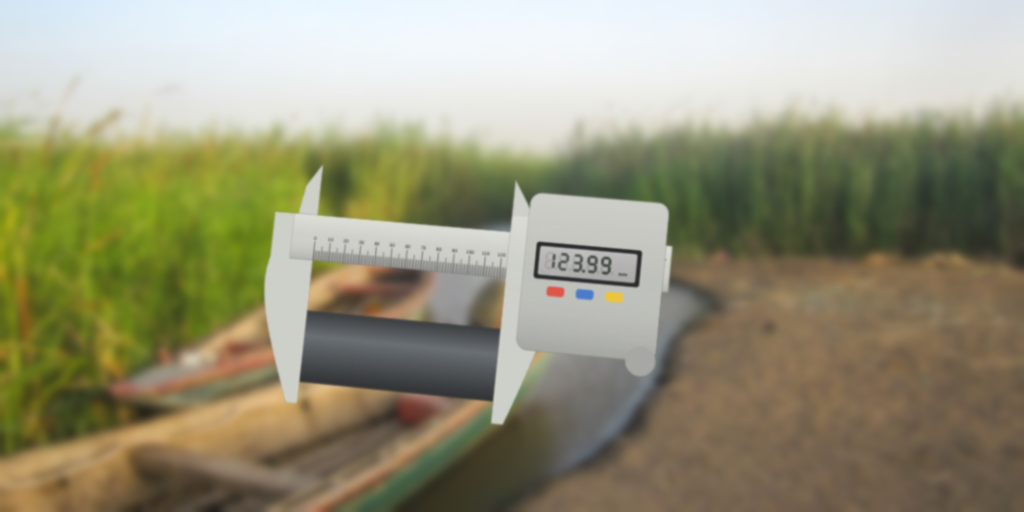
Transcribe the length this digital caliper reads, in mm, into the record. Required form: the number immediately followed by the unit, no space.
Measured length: 123.99mm
